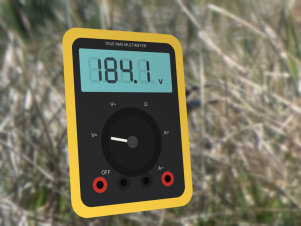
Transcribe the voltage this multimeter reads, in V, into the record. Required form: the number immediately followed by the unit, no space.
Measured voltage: 184.1V
